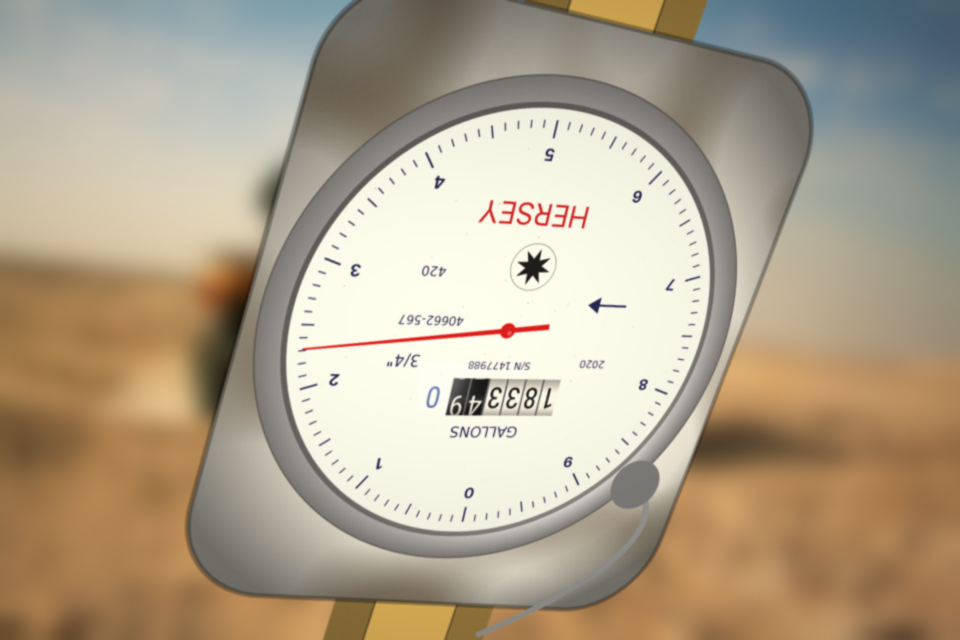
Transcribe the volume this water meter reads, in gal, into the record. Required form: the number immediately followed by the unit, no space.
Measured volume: 1833492.3gal
